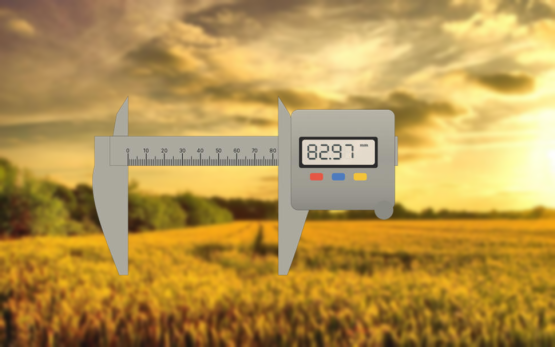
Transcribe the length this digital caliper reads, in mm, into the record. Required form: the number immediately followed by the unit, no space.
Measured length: 82.97mm
